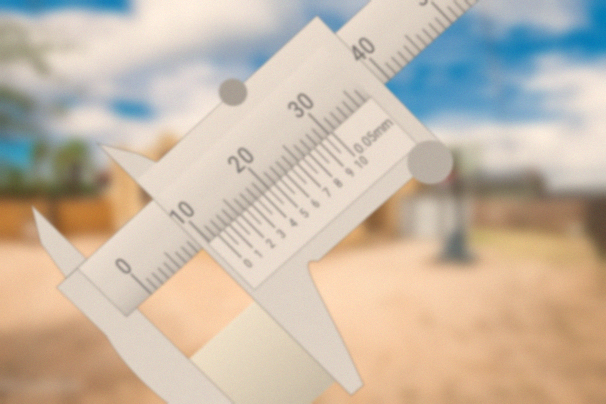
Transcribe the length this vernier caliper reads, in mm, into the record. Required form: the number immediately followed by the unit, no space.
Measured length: 11.4mm
